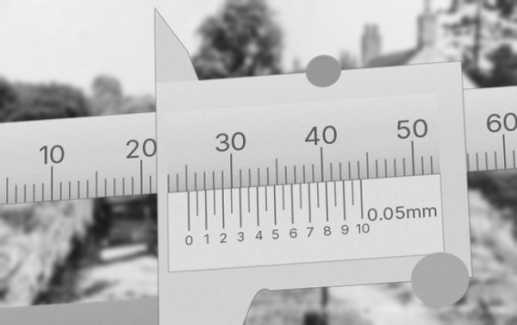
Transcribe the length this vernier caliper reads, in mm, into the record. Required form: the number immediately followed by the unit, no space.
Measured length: 25.2mm
